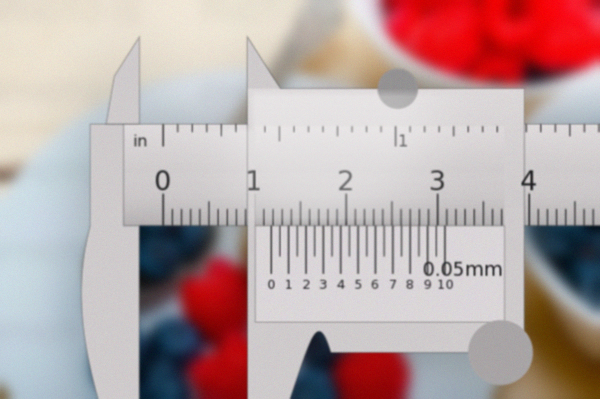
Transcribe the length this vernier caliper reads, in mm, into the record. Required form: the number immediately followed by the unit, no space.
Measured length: 11.8mm
